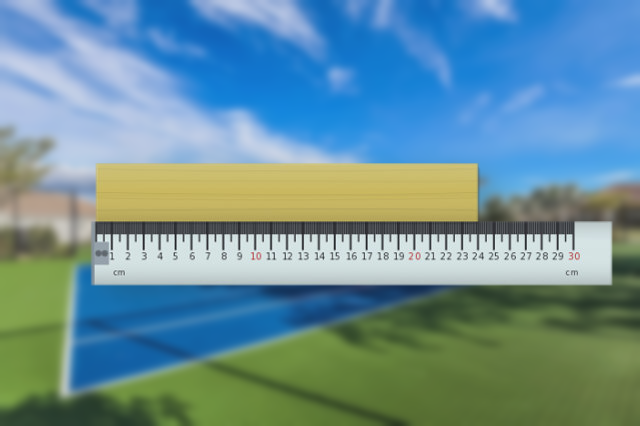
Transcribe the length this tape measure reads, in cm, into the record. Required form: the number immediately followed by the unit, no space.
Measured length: 24cm
